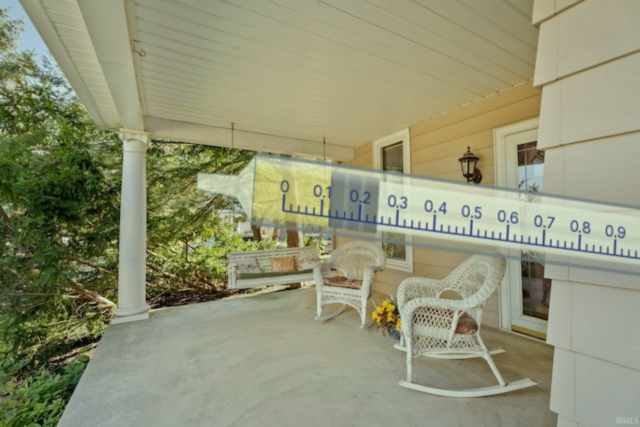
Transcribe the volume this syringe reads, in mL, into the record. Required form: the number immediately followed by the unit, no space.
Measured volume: 0.12mL
